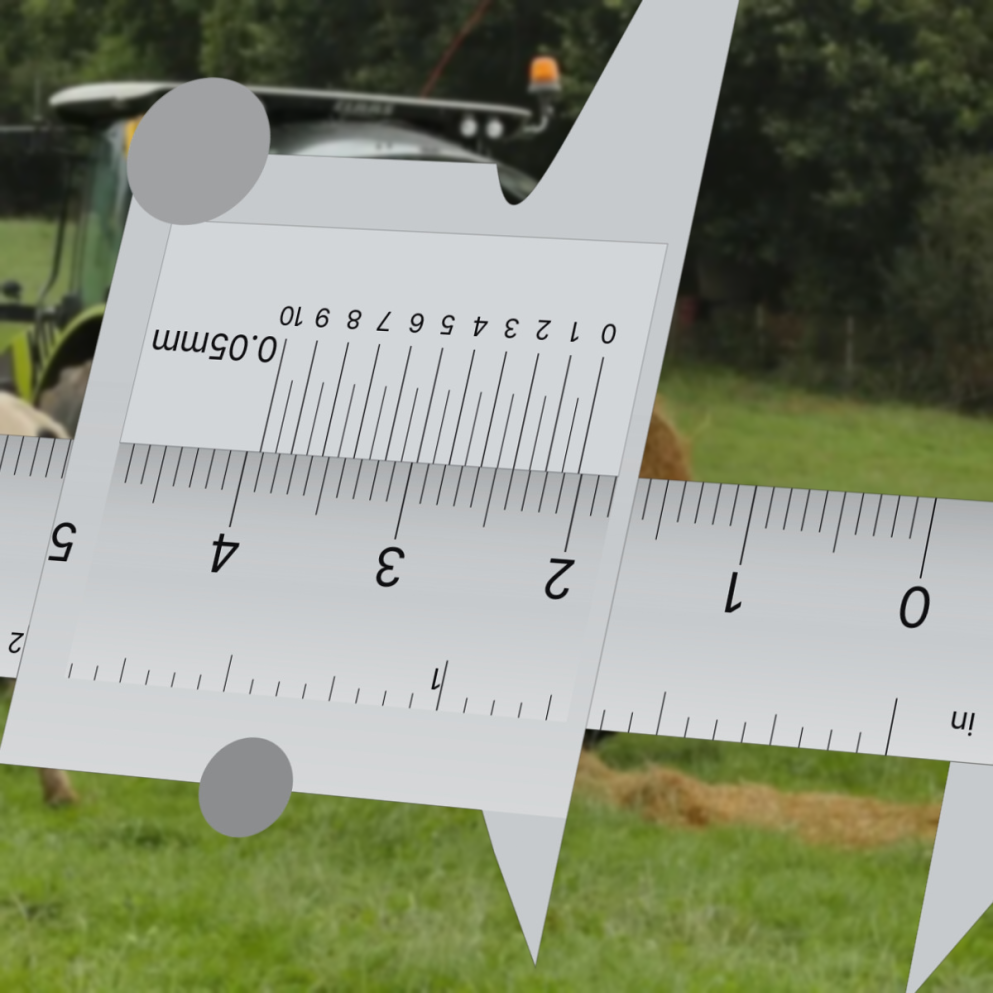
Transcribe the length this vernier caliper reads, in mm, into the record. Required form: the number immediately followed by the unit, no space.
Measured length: 20.2mm
